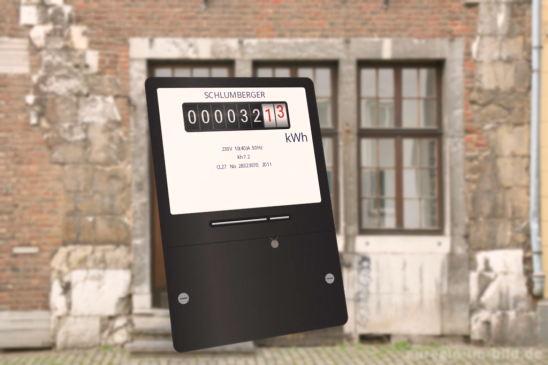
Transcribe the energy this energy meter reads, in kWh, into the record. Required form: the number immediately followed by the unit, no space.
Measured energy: 32.13kWh
